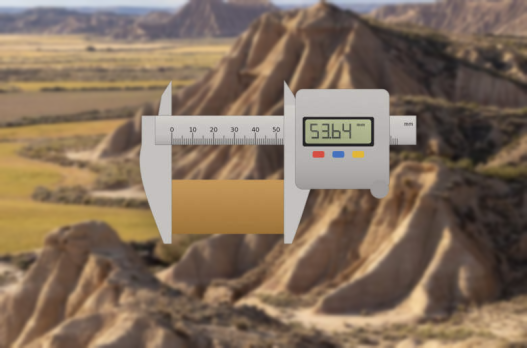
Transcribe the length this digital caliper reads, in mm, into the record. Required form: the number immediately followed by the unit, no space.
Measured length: 53.64mm
